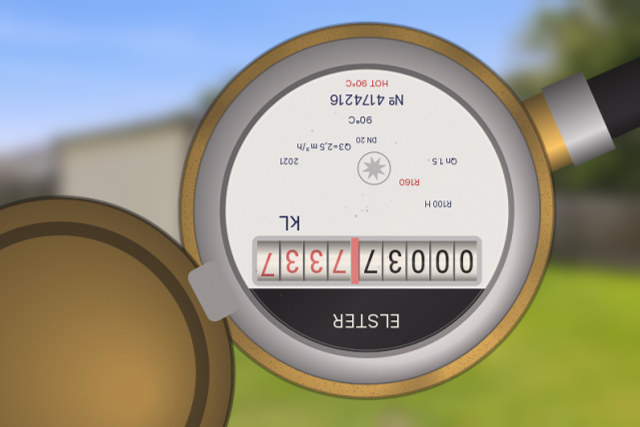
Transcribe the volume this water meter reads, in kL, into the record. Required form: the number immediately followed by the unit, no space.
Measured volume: 37.7337kL
